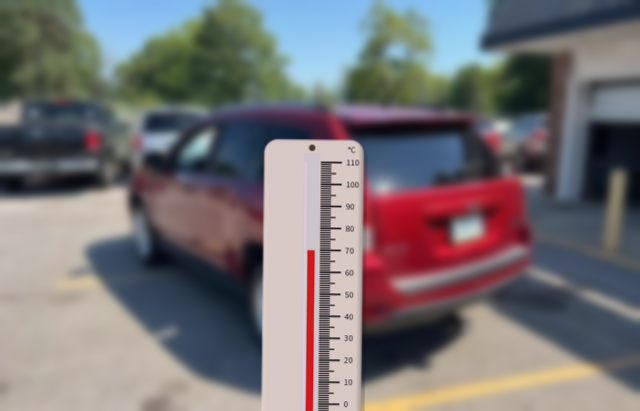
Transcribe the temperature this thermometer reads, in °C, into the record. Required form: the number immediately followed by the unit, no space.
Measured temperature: 70°C
